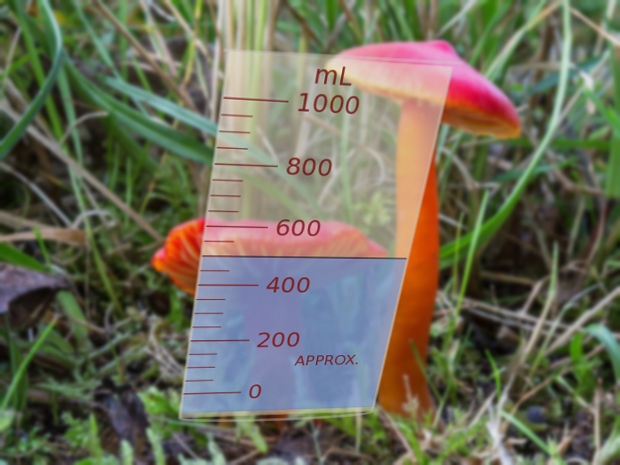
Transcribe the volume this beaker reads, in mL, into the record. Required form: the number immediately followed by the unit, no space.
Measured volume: 500mL
